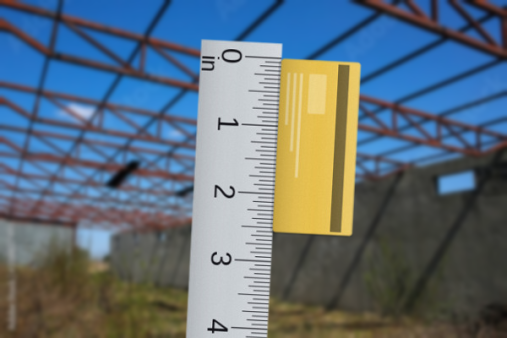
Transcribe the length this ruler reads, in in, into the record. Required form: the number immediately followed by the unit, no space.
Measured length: 2.5625in
